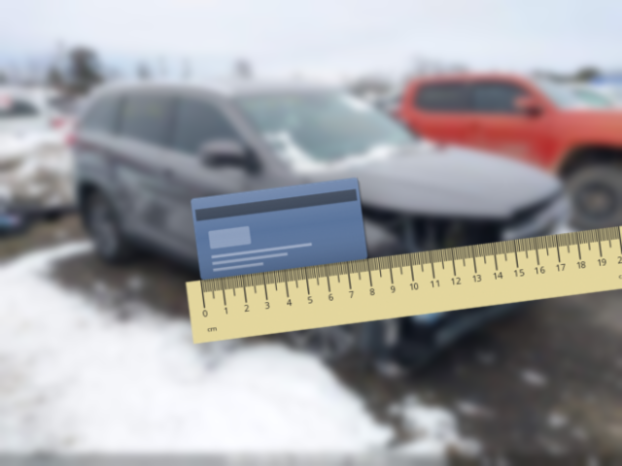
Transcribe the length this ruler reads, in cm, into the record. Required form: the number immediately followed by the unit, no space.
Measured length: 8cm
